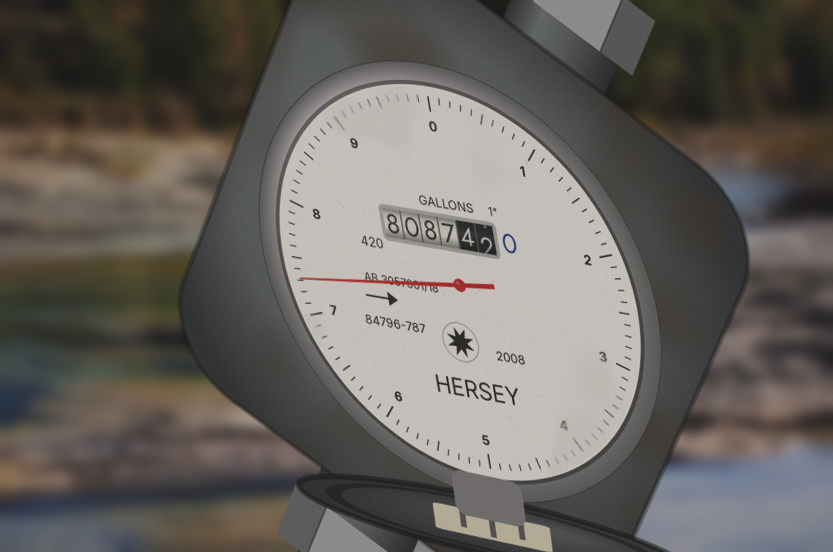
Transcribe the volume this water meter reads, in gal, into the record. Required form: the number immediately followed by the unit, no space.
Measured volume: 8087417.3gal
